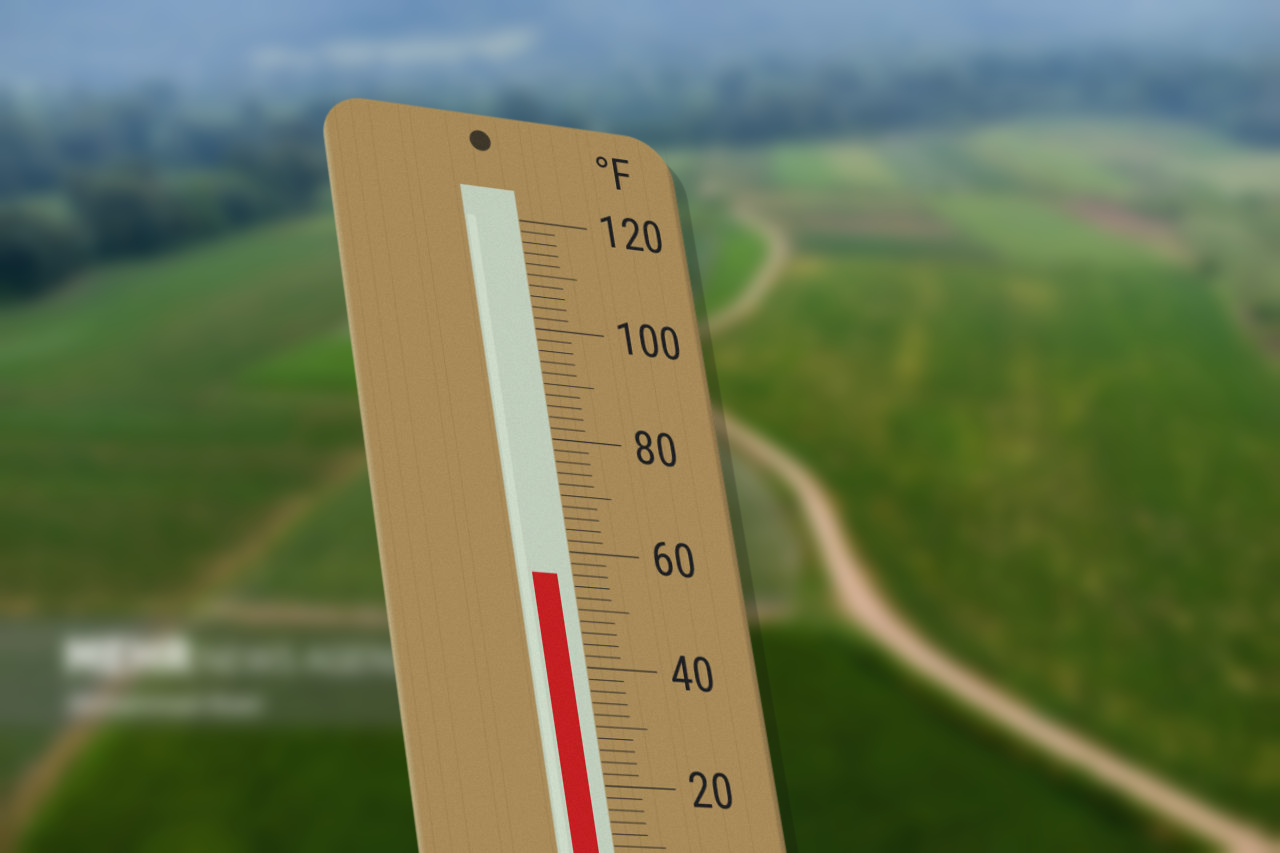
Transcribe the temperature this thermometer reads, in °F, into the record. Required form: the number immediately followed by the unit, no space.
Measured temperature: 56°F
